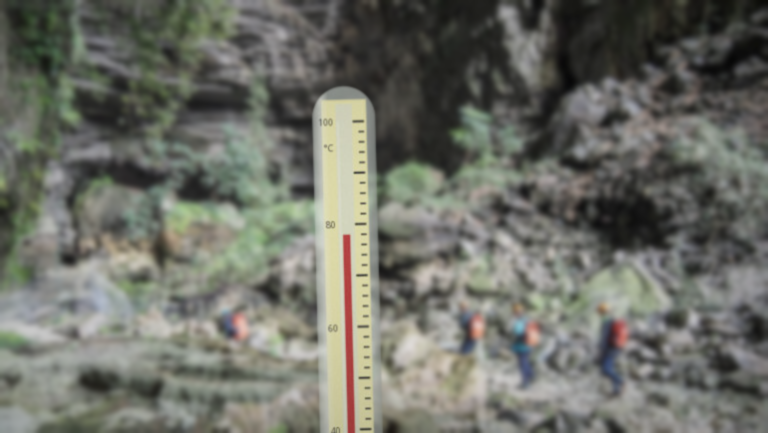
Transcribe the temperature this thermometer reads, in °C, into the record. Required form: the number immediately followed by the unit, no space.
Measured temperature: 78°C
